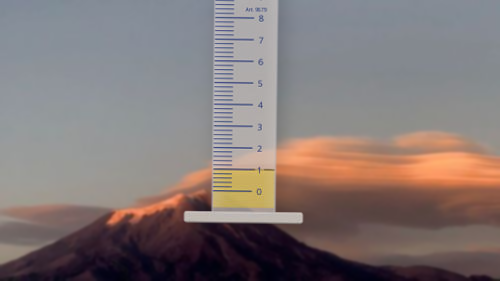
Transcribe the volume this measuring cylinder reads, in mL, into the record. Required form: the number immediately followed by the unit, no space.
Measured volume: 1mL
